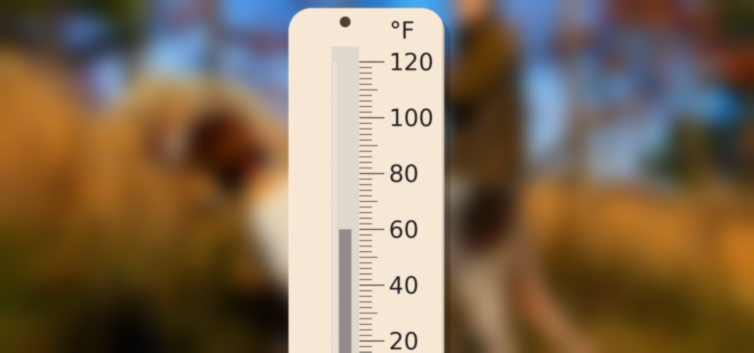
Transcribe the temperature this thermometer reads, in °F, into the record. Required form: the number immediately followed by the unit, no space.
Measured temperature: 60°F
